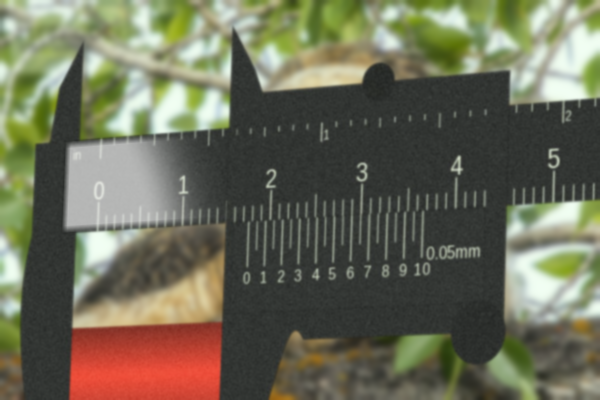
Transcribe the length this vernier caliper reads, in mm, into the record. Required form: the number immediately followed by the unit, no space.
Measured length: 17.6mm
